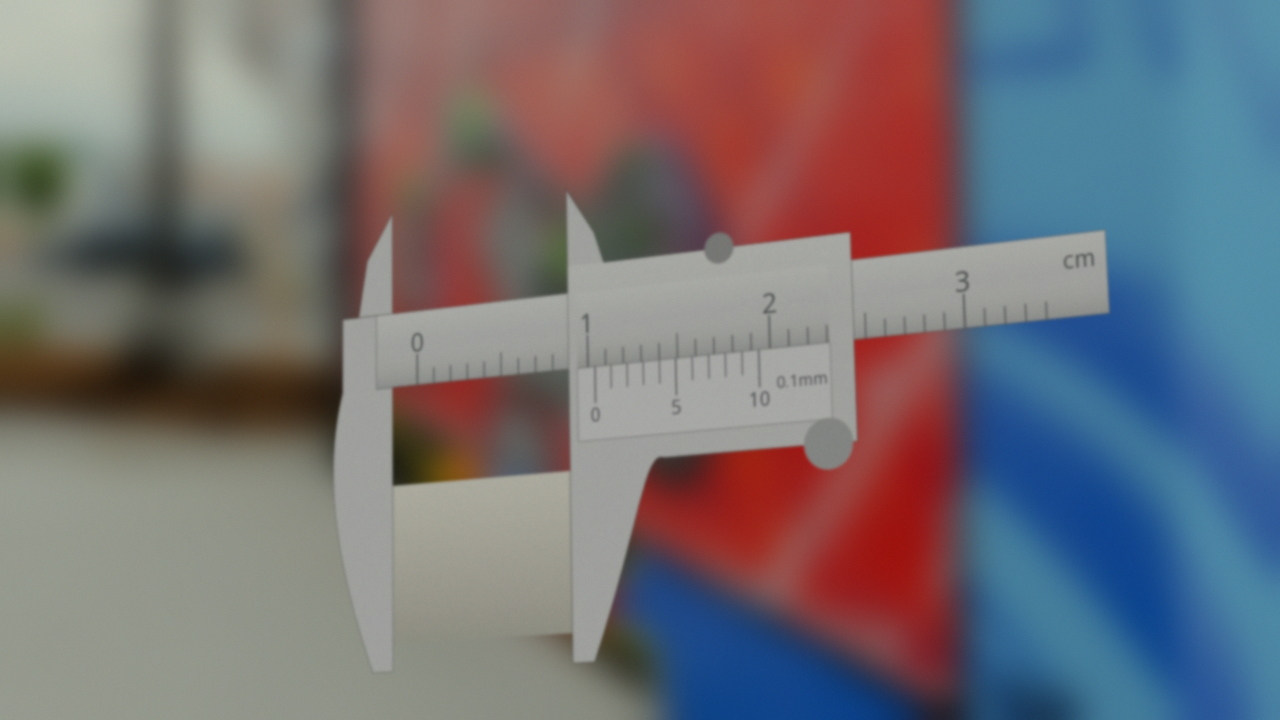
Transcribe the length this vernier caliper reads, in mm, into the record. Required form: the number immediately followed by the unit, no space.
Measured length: 10.4mm
